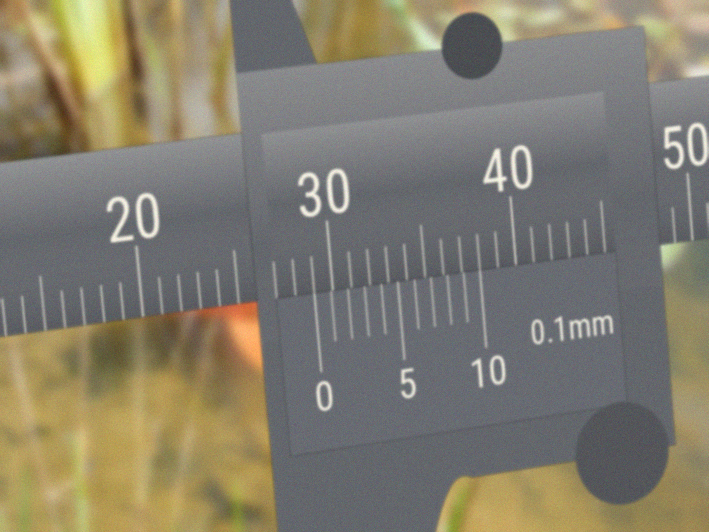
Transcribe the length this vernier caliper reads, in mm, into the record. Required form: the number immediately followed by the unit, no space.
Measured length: 29.0mm
